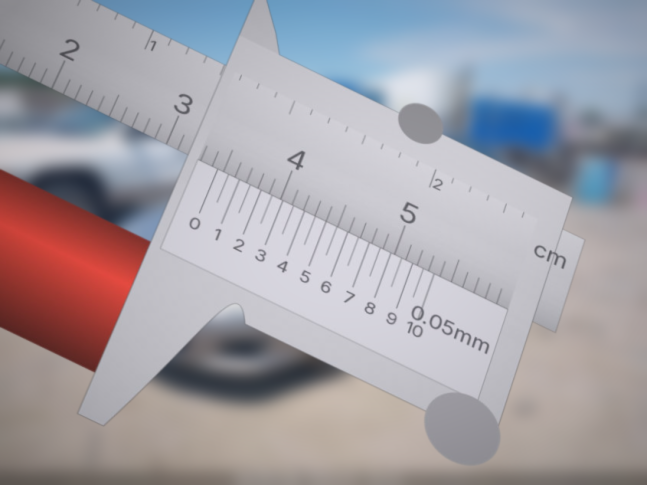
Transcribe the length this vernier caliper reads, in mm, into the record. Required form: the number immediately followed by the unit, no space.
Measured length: 34.5mm
